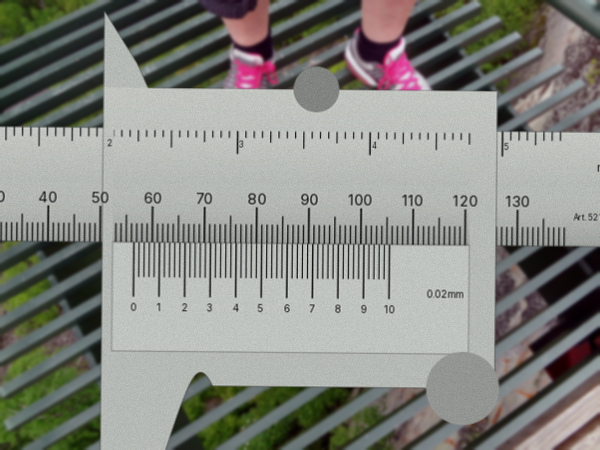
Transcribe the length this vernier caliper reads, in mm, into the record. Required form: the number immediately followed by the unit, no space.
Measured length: 56.5mm
